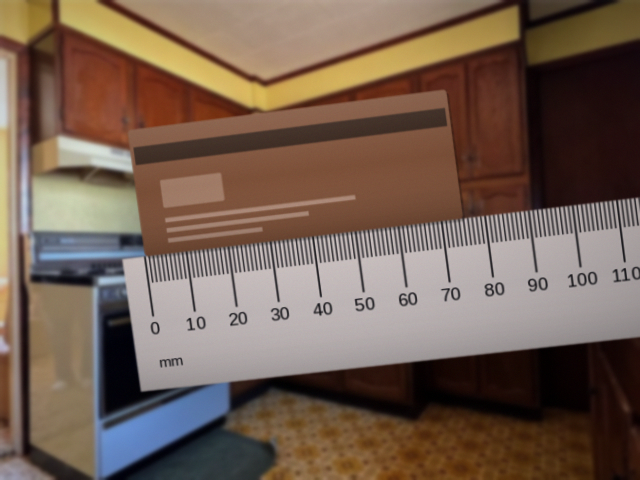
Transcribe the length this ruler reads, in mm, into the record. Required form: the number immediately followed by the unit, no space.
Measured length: 75mm
